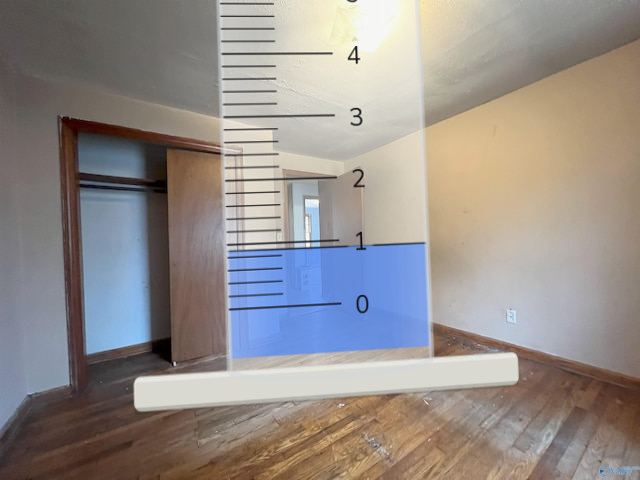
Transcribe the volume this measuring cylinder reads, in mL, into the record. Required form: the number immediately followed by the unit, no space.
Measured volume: 0.9mL
